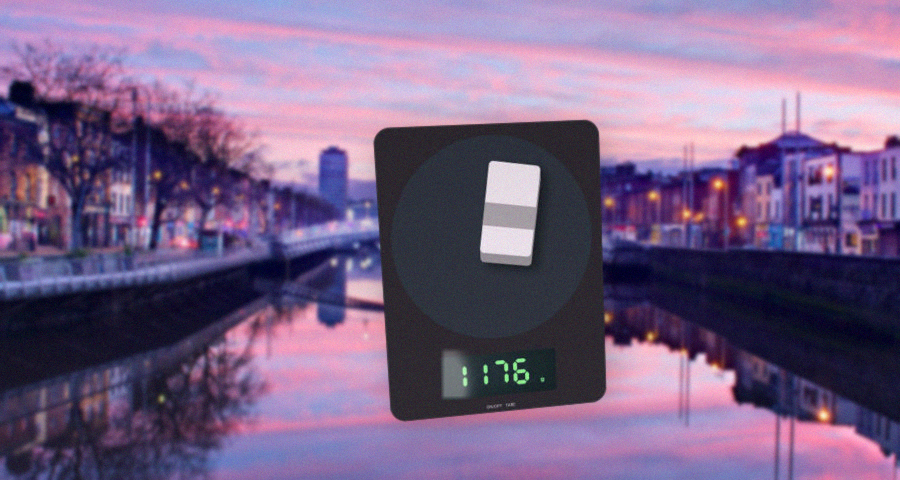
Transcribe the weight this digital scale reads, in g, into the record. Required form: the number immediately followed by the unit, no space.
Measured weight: 1176g
